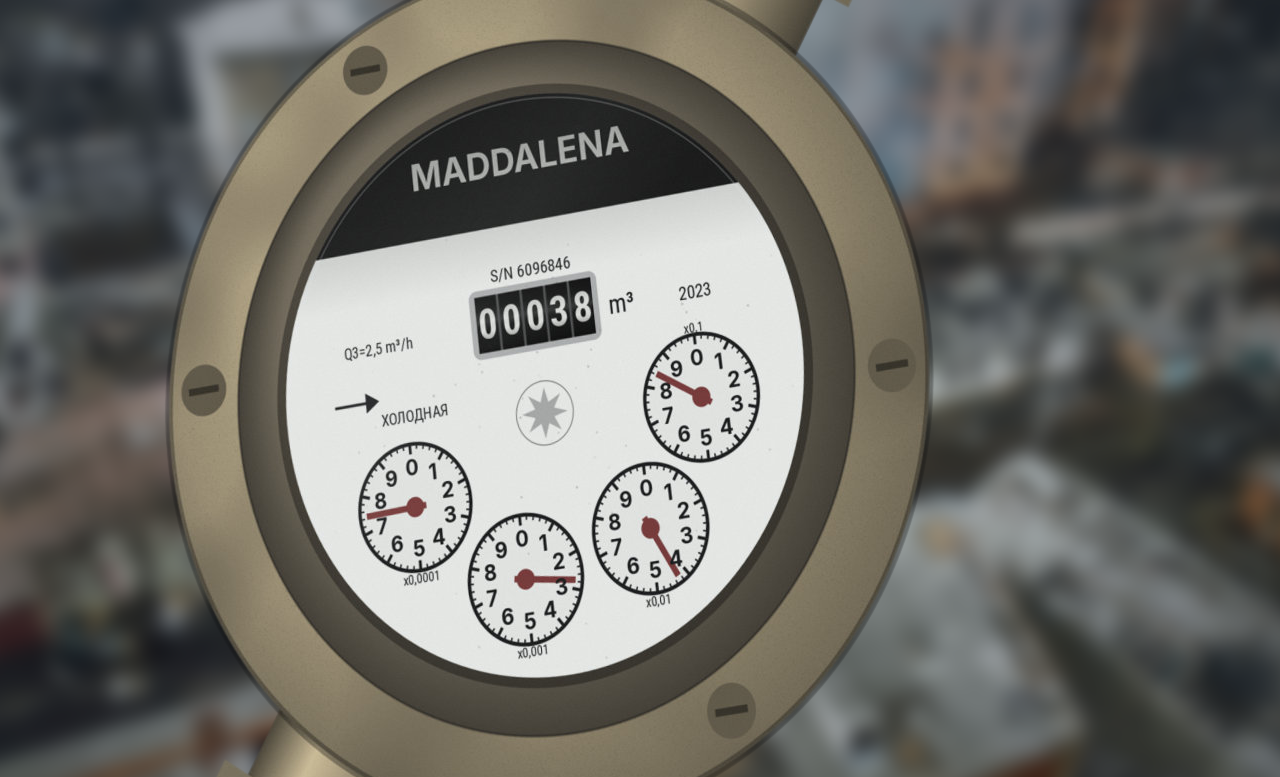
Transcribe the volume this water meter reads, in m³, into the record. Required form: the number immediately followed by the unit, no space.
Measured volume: 38.8427m³
